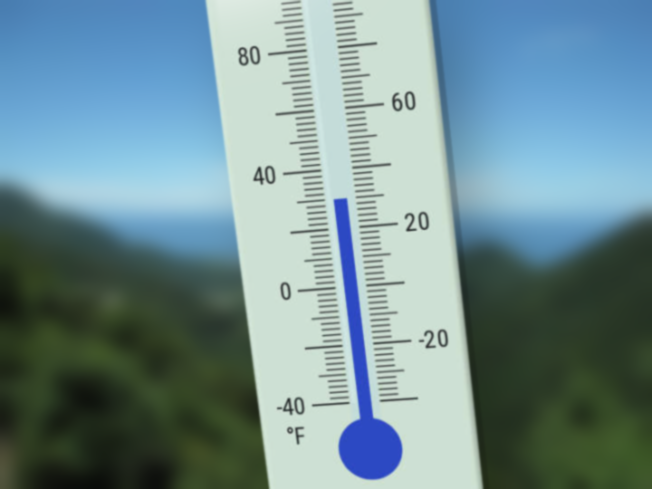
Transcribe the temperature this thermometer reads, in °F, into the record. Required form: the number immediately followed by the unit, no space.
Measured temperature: 30°F
